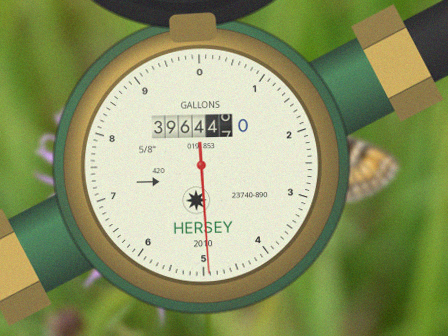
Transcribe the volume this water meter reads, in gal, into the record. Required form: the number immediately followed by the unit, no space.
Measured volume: 3964464.9gal
